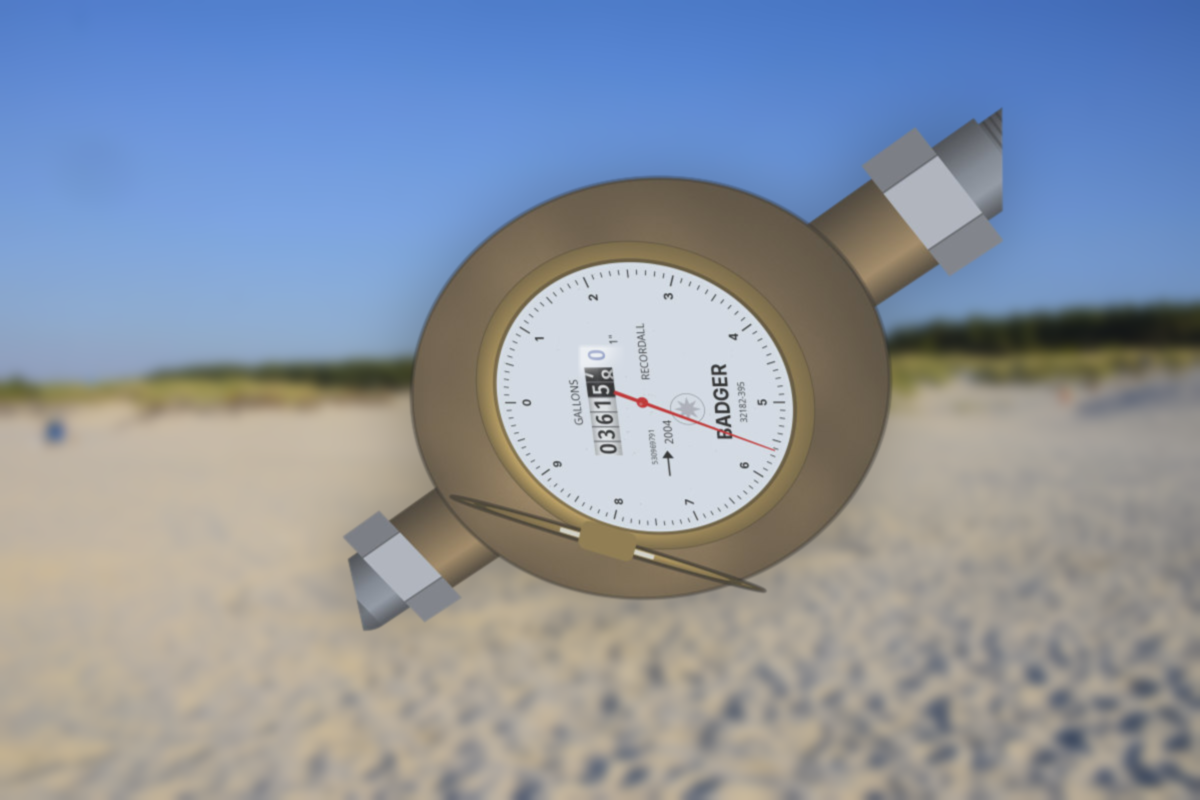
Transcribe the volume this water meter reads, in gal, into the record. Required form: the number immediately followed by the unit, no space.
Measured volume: 361575.6gal
